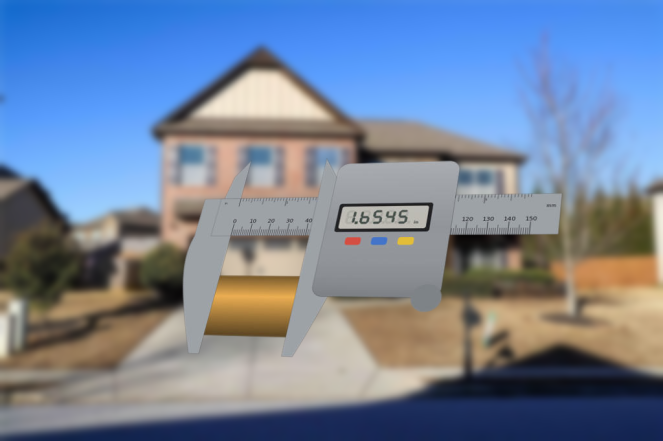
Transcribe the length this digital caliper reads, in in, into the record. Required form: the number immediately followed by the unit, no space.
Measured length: 1.6545in
